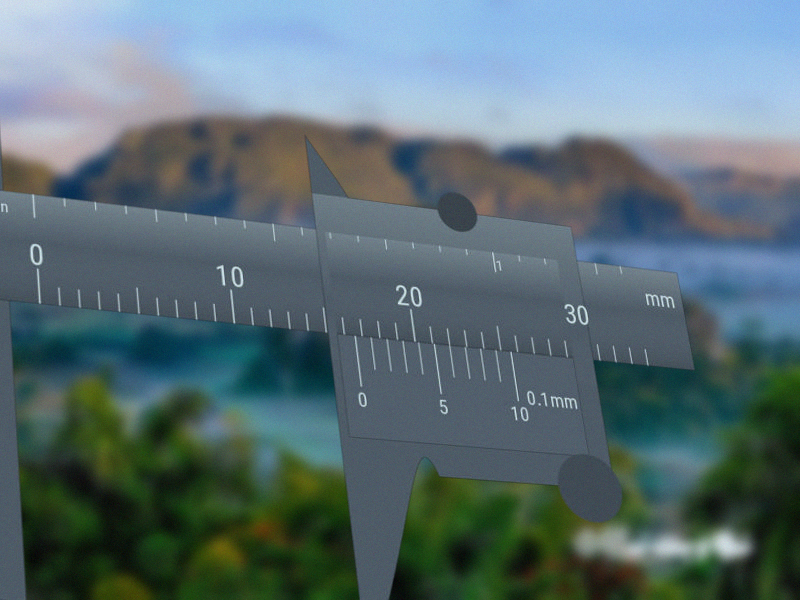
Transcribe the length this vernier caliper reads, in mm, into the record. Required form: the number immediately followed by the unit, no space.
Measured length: 16.6mm
